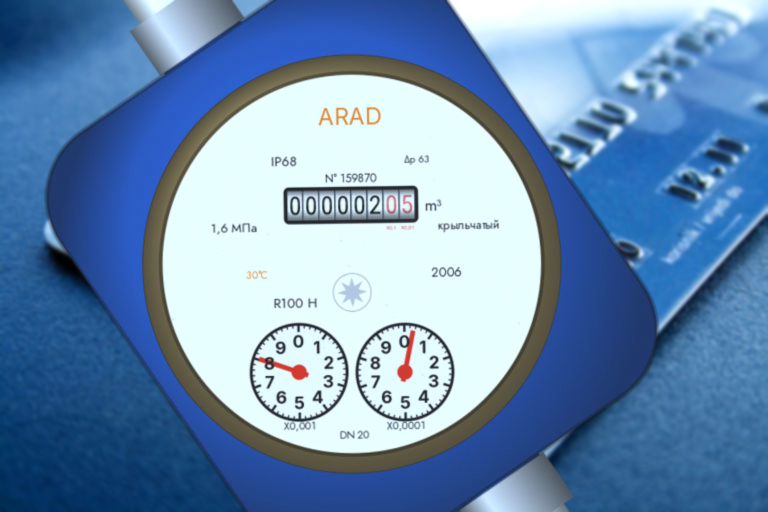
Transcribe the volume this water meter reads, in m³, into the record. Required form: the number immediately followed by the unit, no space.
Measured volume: 2.0580m³
